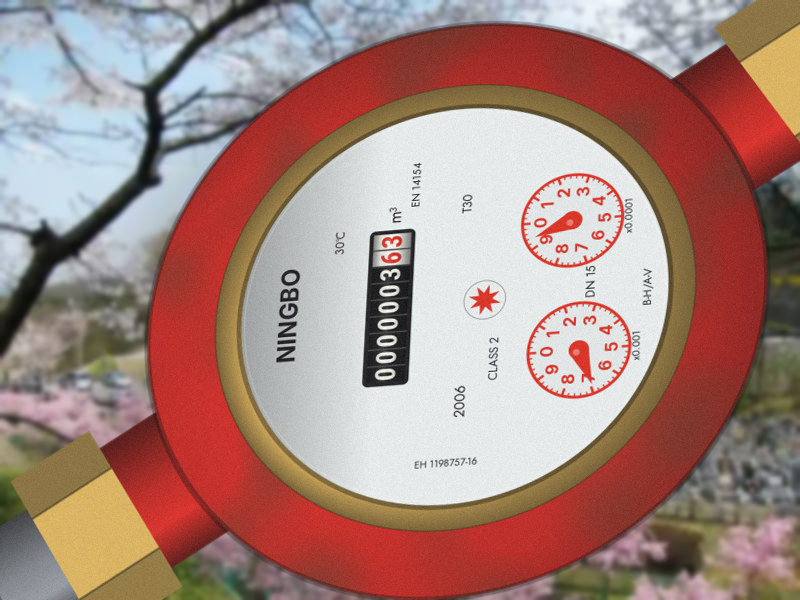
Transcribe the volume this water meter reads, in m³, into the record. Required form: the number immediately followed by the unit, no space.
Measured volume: 3.6369m³
